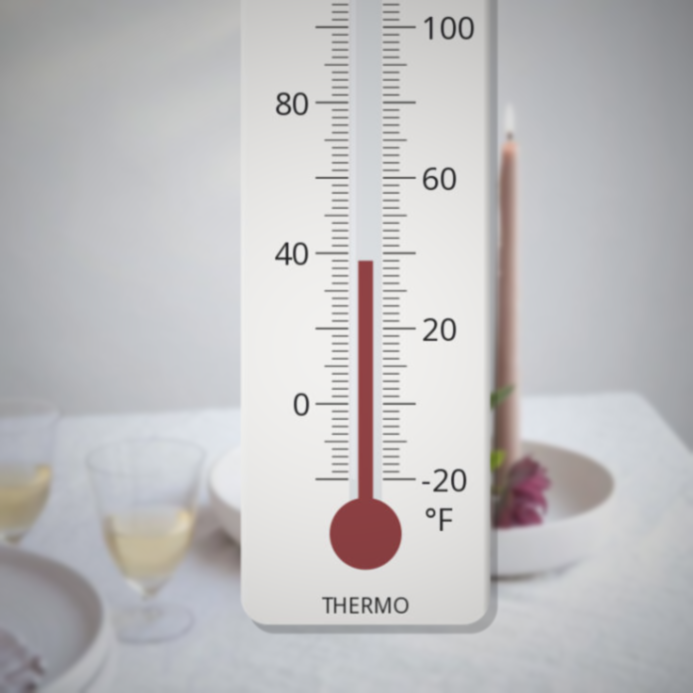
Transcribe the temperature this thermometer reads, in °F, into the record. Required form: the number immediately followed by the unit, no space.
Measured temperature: 38°F
